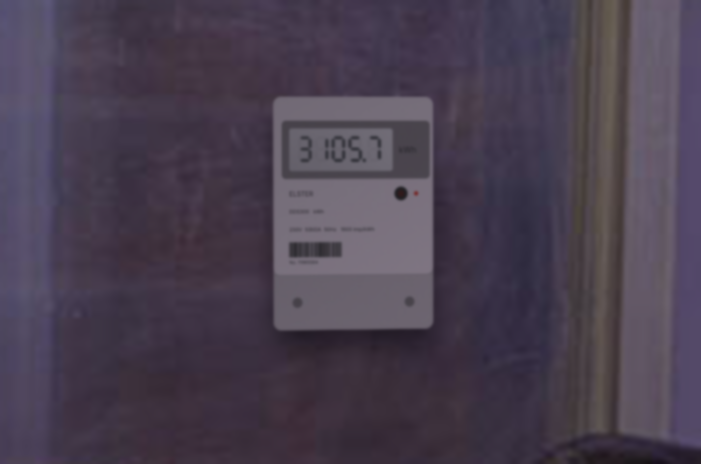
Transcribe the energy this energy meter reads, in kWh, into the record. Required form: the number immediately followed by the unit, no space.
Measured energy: 3105.7kWh
